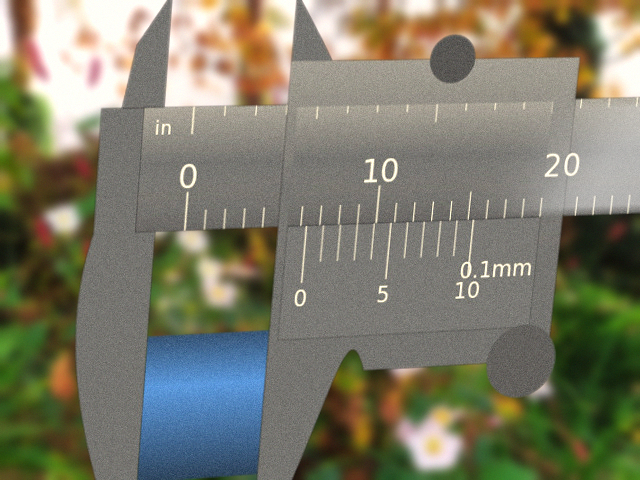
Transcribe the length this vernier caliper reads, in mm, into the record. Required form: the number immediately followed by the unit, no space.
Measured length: 6.3mm
